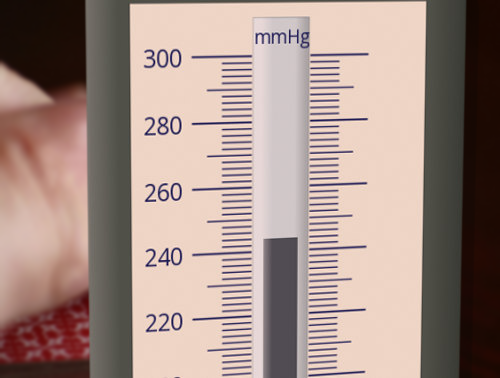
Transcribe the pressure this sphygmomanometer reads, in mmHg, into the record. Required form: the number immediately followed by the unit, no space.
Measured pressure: 244mmHg
